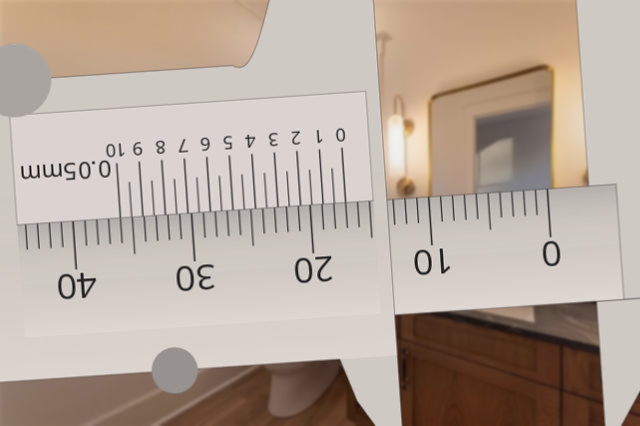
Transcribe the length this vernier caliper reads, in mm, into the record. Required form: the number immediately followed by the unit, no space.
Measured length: 17.0mm
